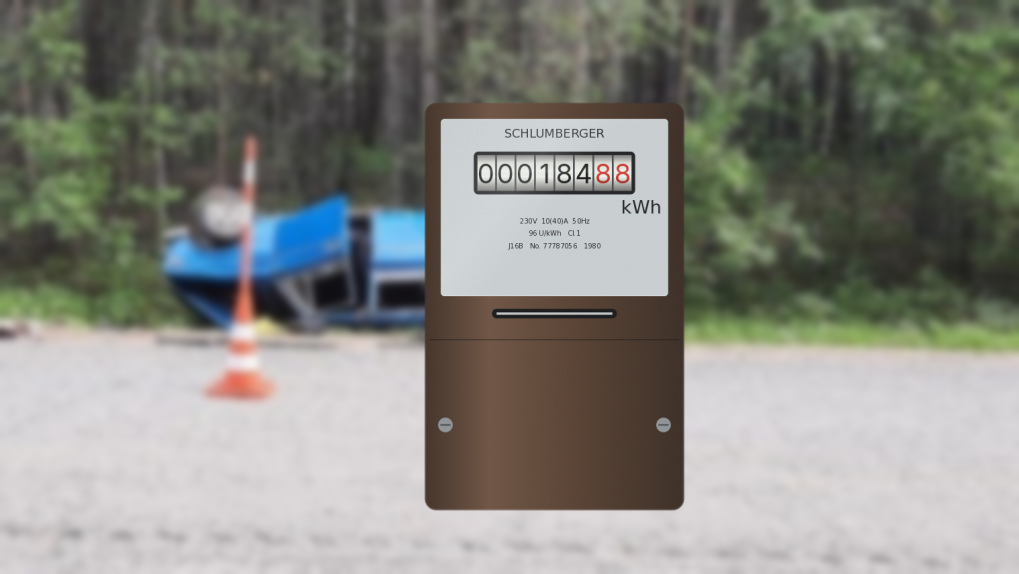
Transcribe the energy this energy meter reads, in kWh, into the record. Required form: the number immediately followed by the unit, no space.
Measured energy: 184.88kWh
